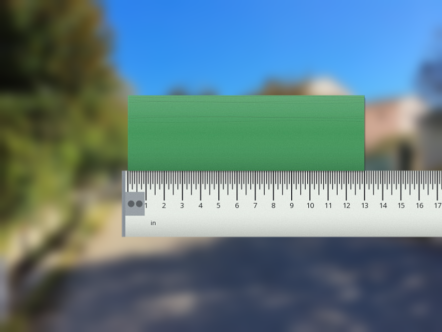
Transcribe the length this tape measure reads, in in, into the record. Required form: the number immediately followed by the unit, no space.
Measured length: 13in
